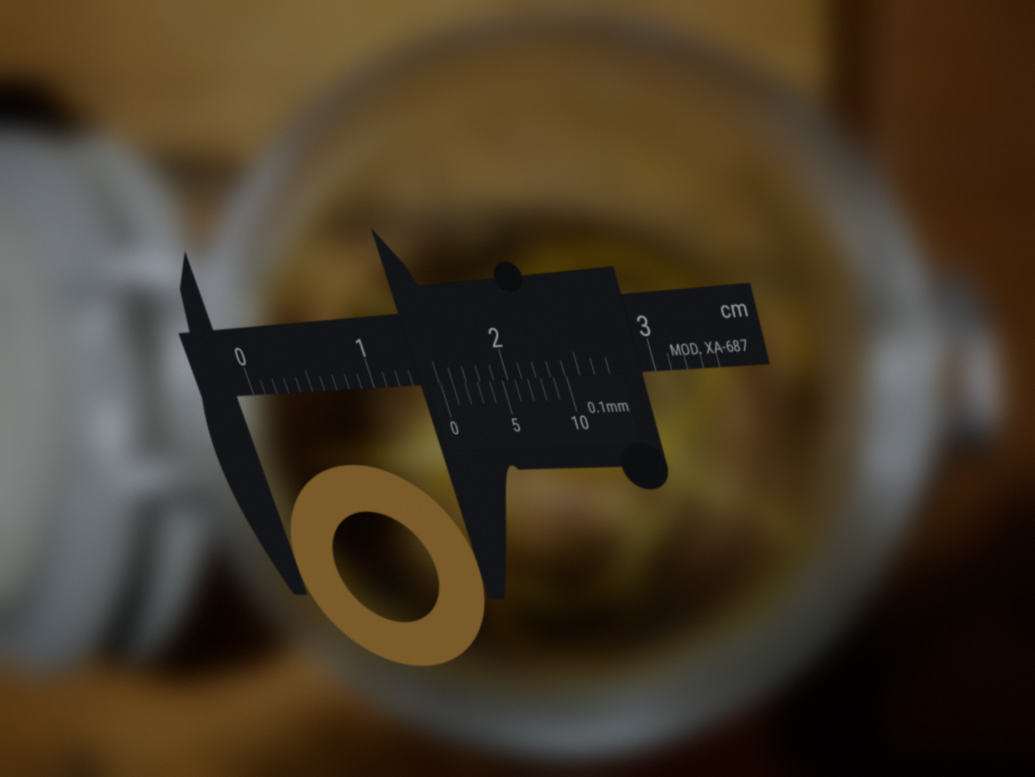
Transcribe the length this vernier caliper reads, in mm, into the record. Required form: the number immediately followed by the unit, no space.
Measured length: 15.1mm
